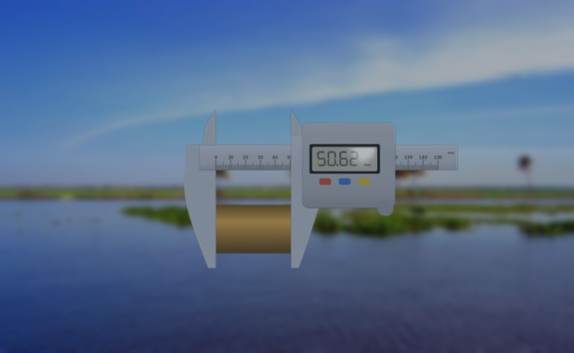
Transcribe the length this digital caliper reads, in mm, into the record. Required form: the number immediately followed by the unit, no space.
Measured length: 50.62mm
